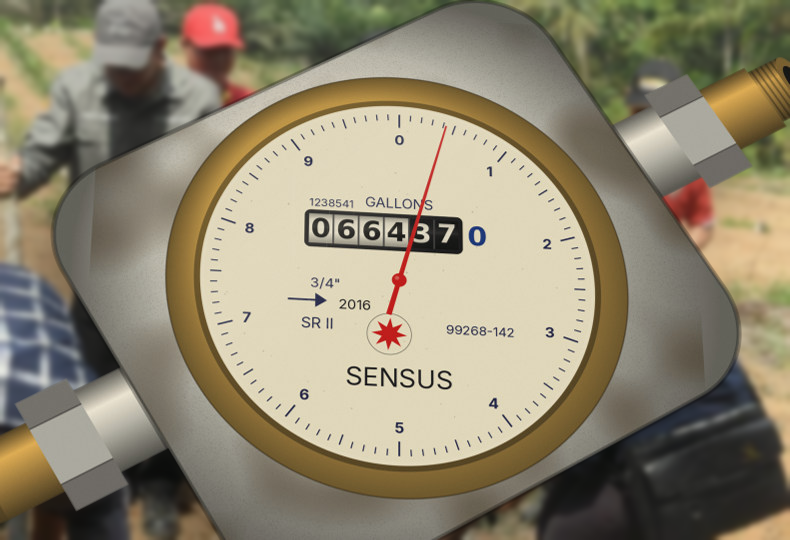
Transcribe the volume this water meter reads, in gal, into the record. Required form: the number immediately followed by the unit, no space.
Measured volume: 664370.4gal
